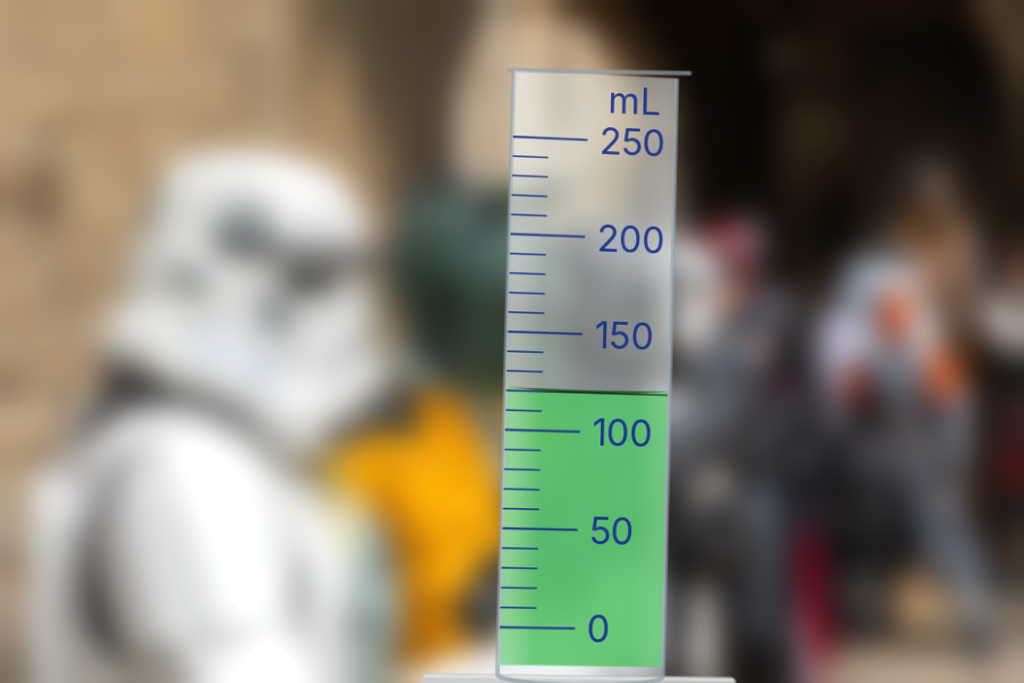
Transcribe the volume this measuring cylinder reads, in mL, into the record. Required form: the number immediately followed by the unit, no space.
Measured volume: 120mL
